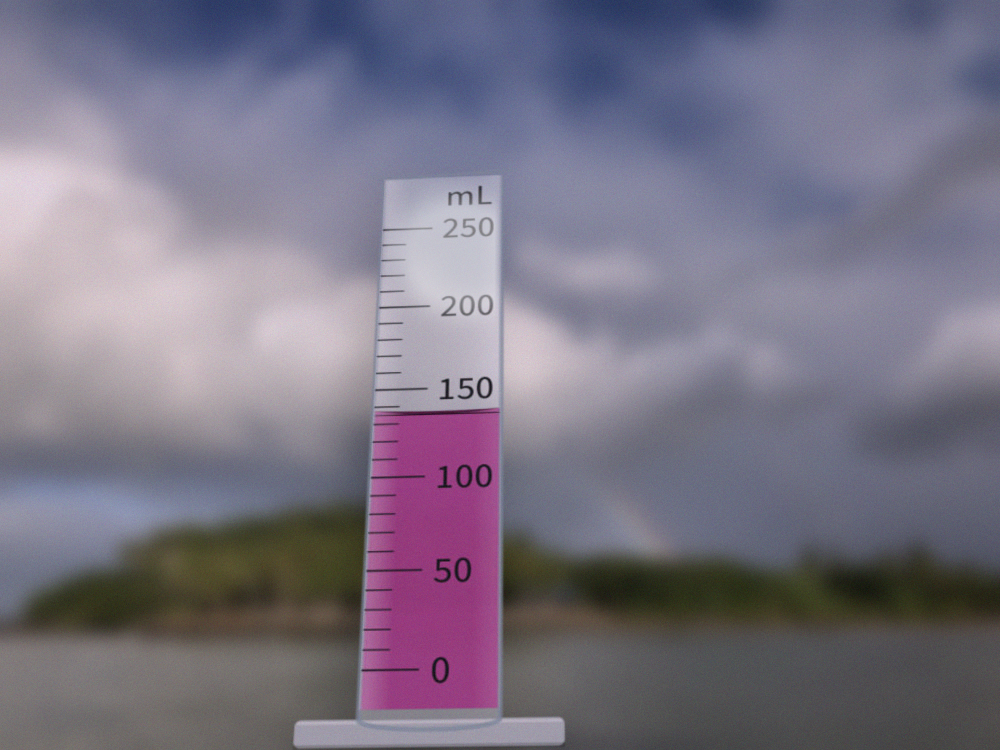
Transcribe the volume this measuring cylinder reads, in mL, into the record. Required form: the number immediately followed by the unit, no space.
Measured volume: 135mL
